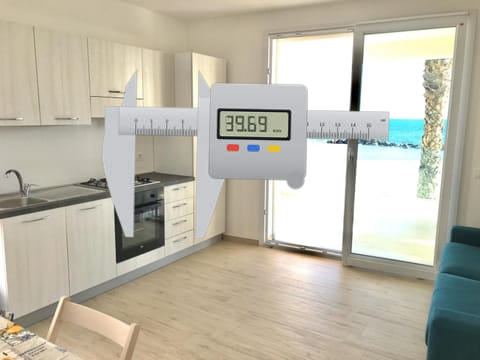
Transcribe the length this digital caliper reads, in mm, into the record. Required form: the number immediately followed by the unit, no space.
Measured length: 39.69mm
